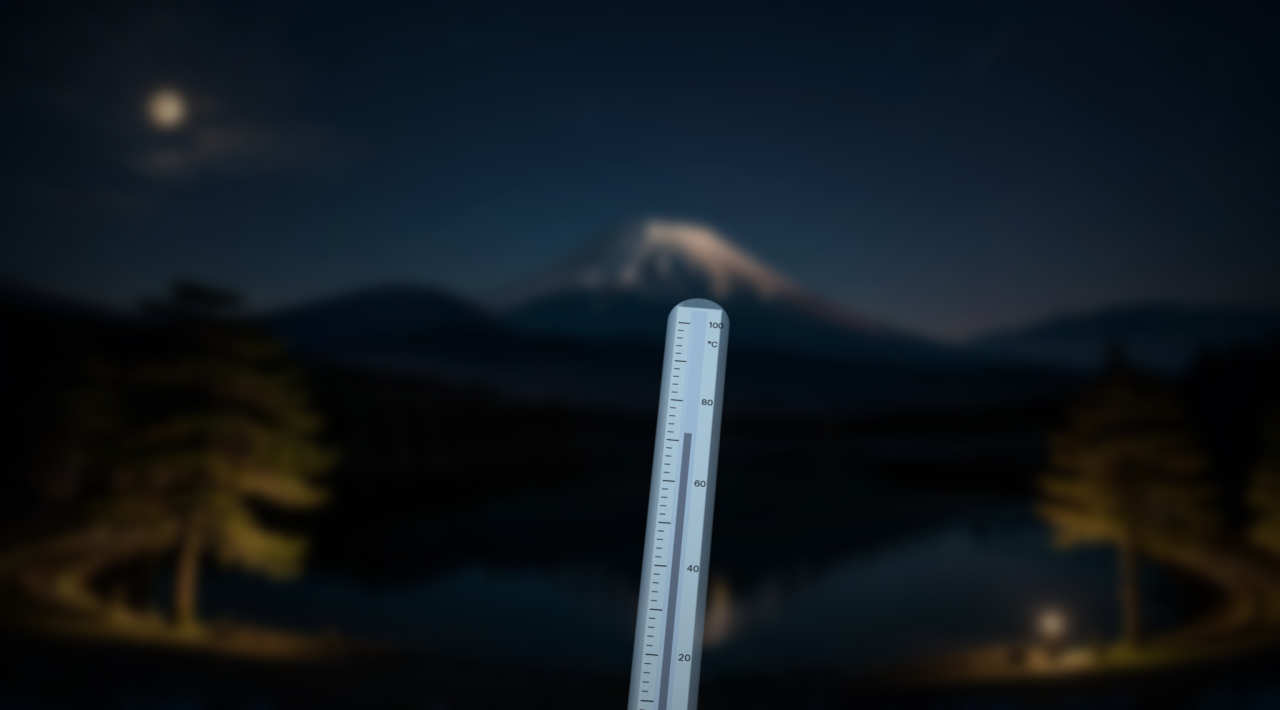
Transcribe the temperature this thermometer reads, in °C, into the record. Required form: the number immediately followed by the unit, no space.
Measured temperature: 72°C
